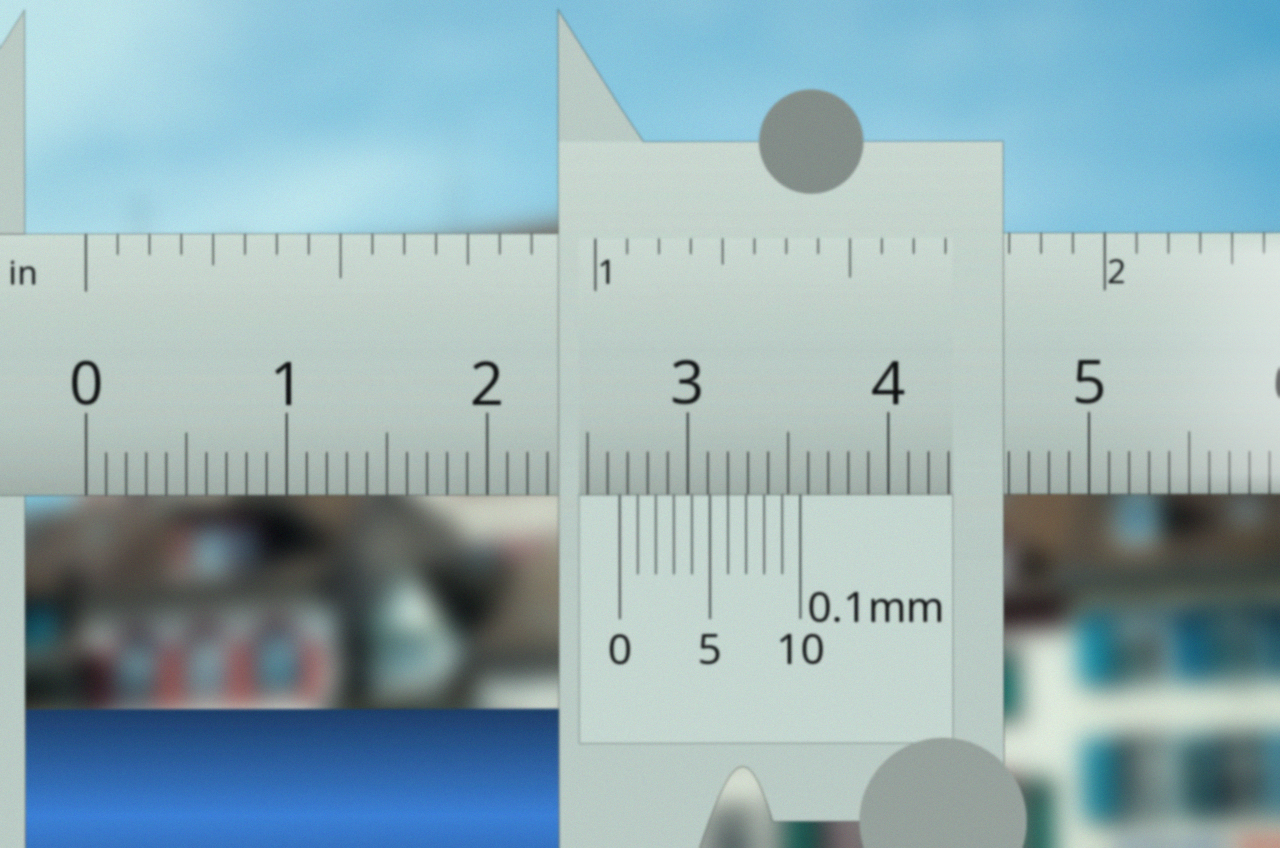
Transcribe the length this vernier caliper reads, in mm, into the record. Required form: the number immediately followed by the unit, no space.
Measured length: 26.6mm
